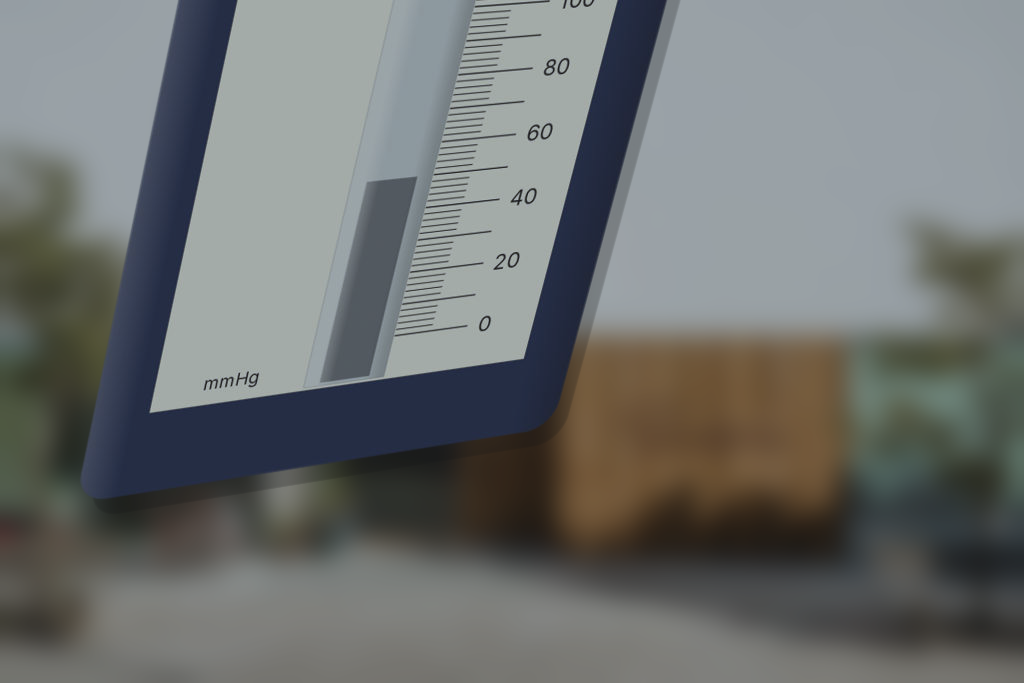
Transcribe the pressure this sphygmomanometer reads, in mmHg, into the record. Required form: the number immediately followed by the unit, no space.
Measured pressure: 50mmHg
